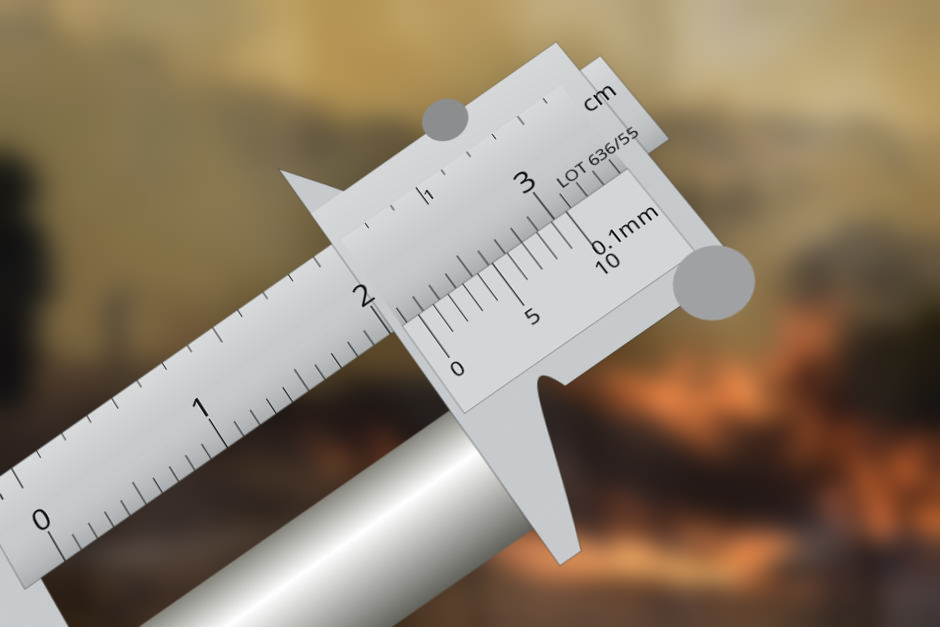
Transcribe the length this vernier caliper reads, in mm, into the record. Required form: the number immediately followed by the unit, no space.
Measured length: 21.7mm
